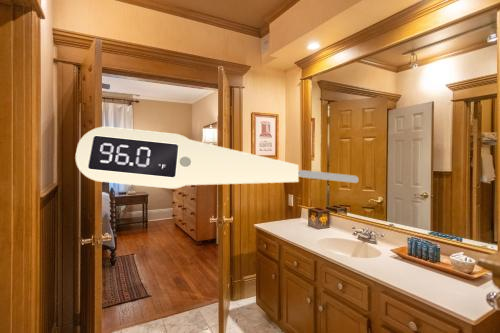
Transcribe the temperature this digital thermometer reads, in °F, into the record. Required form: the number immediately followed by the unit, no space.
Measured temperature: 96.0°F
